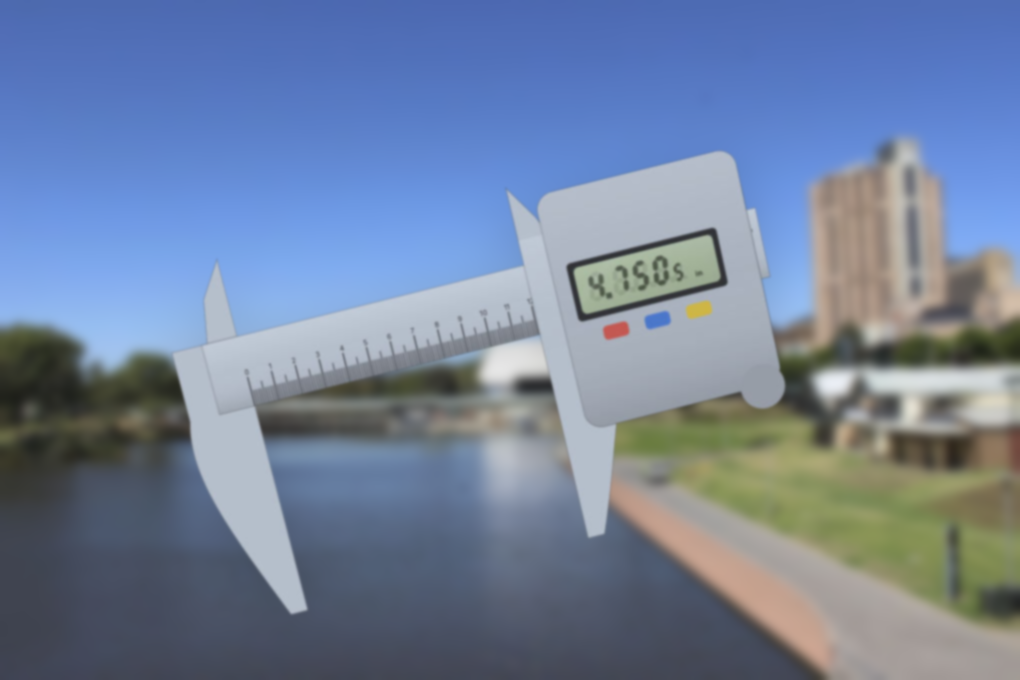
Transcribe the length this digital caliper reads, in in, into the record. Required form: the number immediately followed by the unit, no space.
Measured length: 4.7505in
